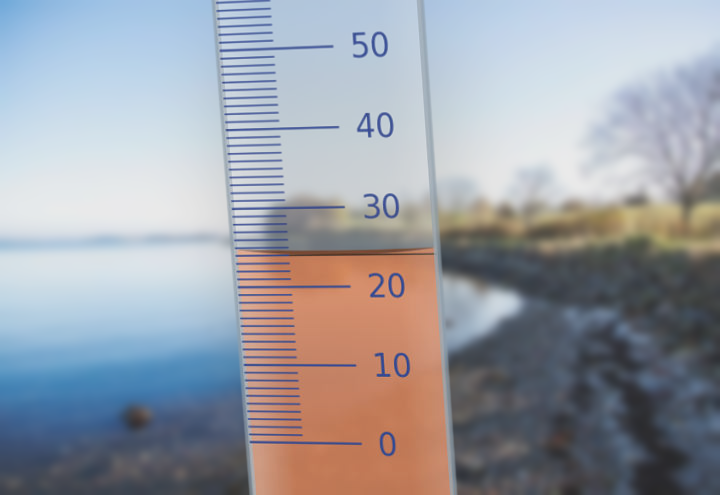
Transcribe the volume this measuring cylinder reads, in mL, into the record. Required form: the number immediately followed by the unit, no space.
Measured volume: 24mL
